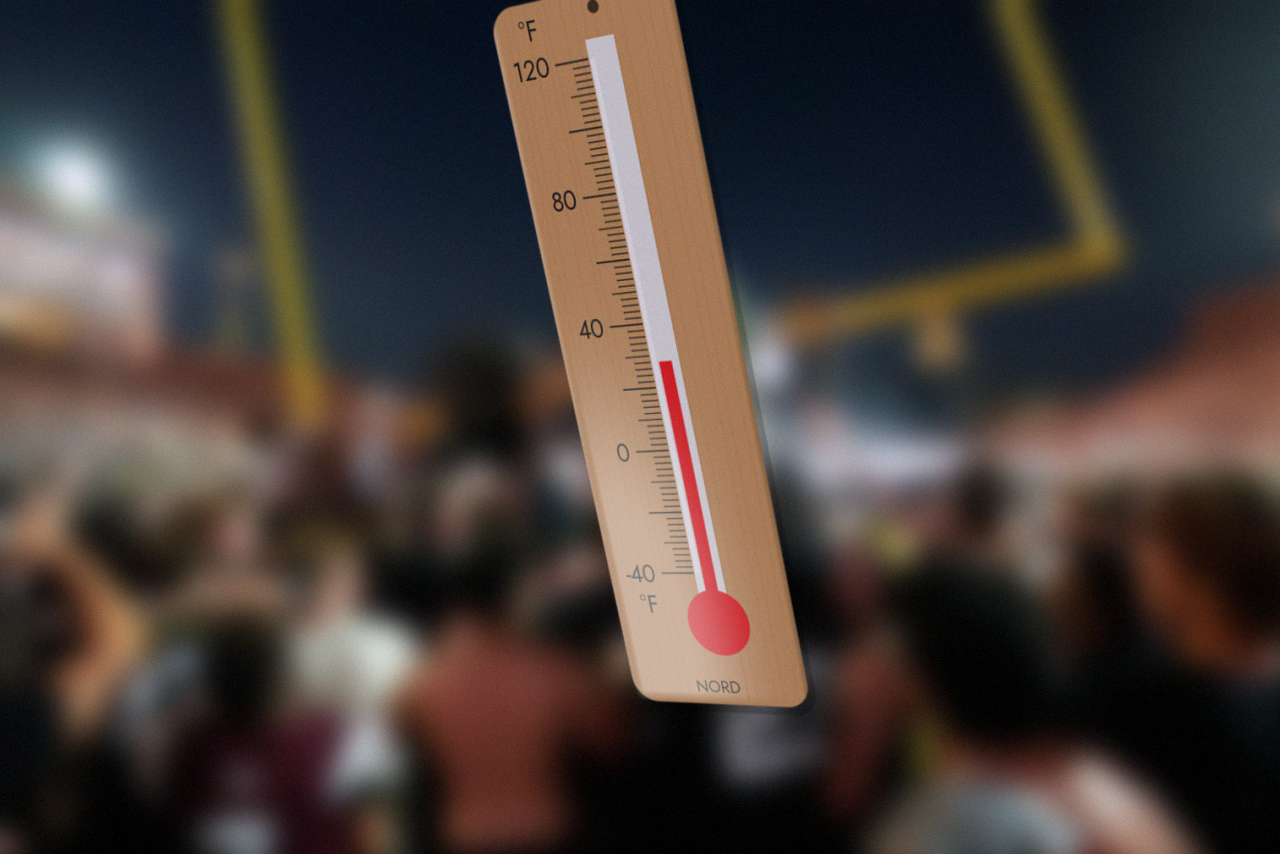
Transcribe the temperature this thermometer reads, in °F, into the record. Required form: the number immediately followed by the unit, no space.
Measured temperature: 28°F
